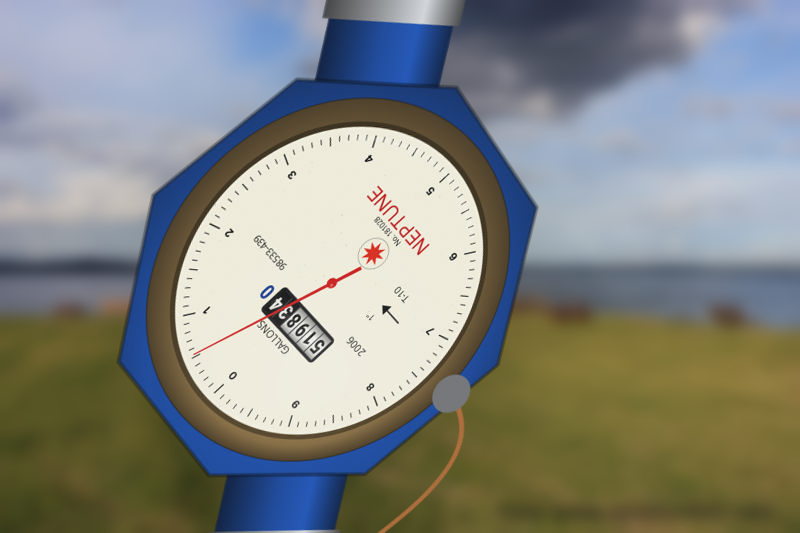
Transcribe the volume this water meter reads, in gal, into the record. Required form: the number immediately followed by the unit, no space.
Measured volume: 5198340.5gal
